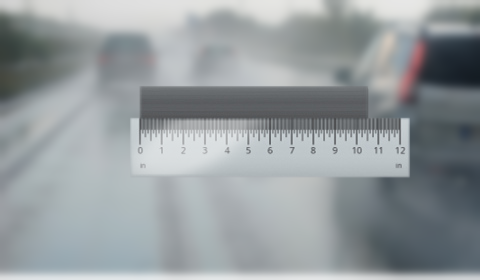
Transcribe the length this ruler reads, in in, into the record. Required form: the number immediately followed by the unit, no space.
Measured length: 10.5in
